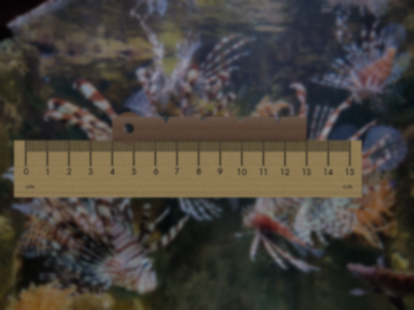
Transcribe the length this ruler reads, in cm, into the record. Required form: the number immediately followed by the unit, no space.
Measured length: 9cm
